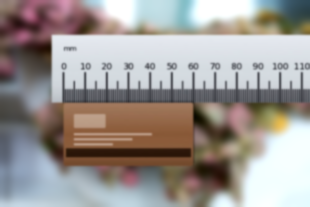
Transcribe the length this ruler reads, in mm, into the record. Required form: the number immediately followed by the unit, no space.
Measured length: 60mm
